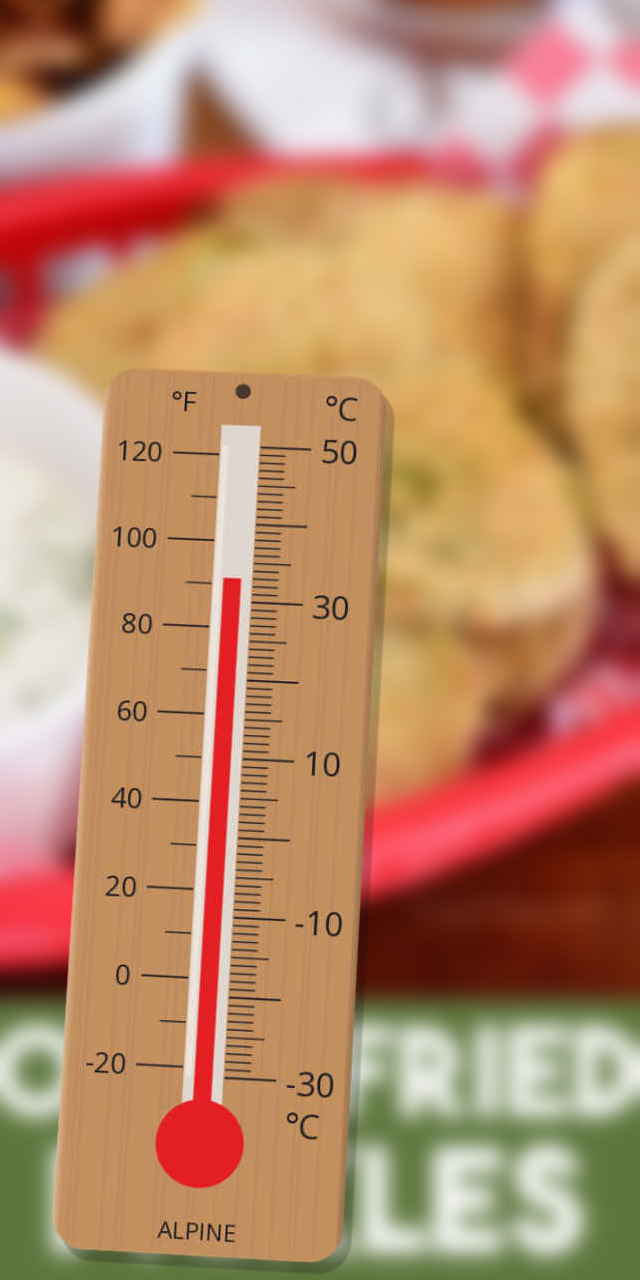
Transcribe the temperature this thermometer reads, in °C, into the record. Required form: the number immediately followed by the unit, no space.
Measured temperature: 33°C
